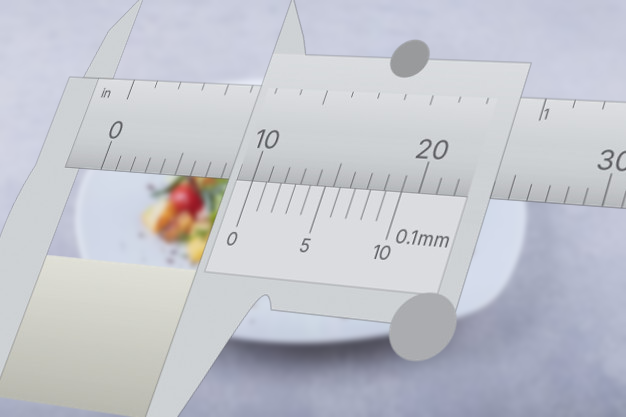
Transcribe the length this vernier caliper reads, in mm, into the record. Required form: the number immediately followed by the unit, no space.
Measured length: 10.0mm
